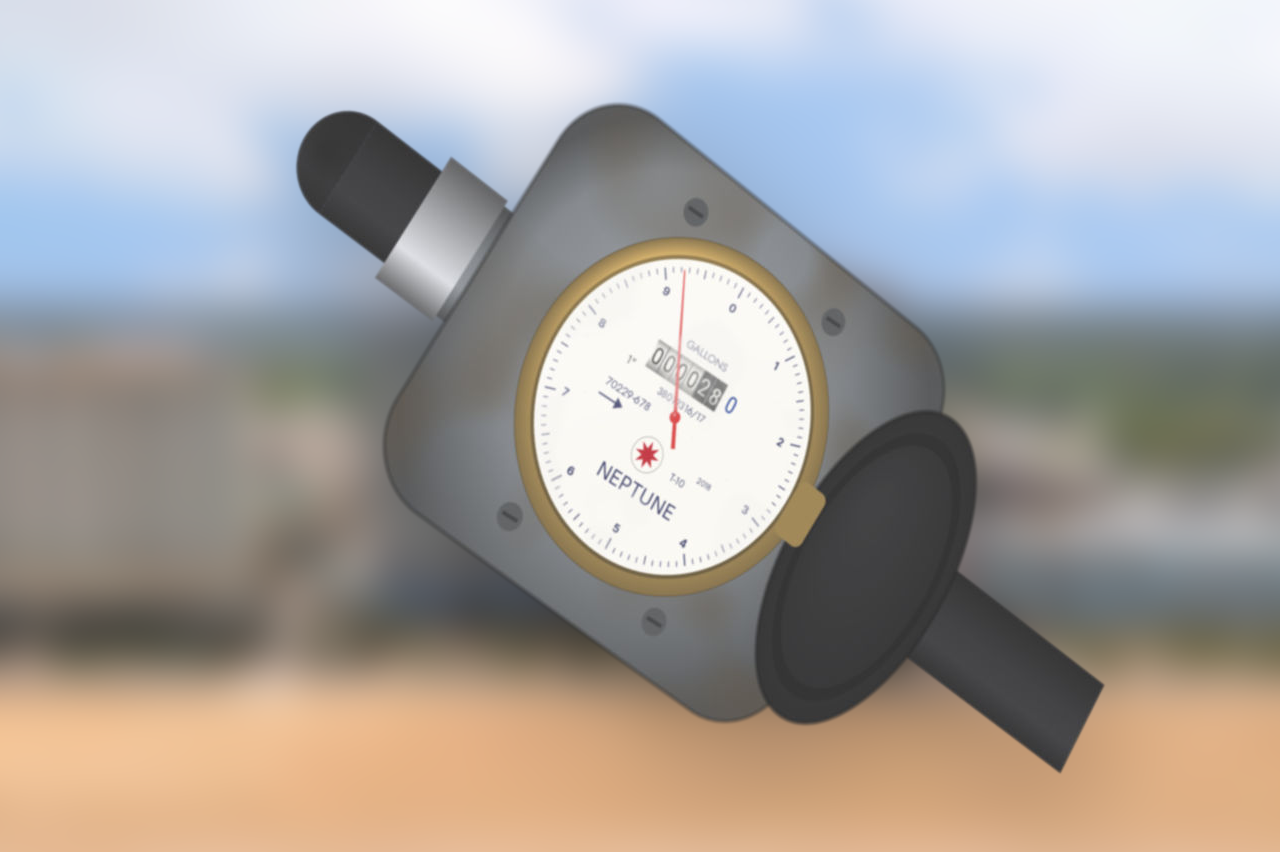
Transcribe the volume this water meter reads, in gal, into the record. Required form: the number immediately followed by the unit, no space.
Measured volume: 279.2gal
